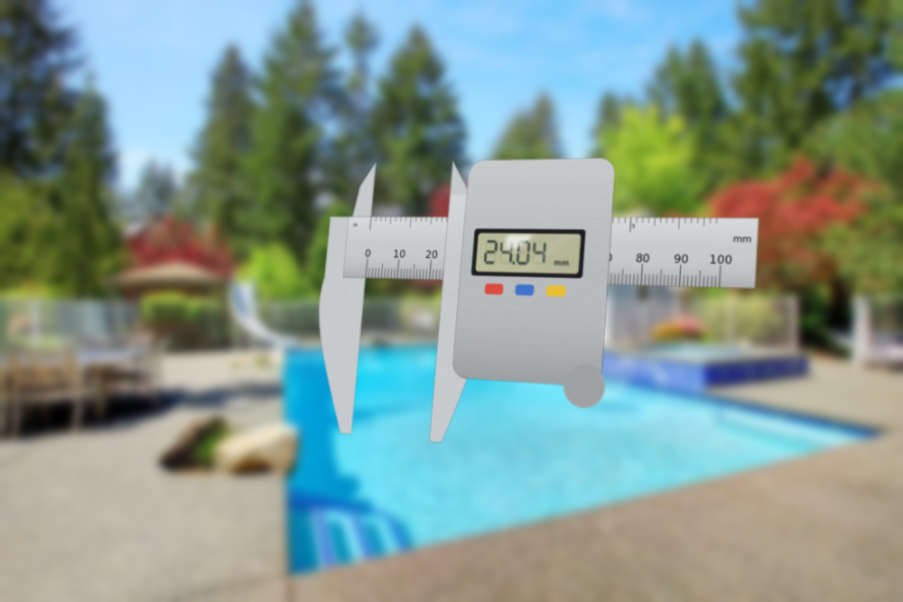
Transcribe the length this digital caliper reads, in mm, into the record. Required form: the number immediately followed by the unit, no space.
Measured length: 24.04mm
